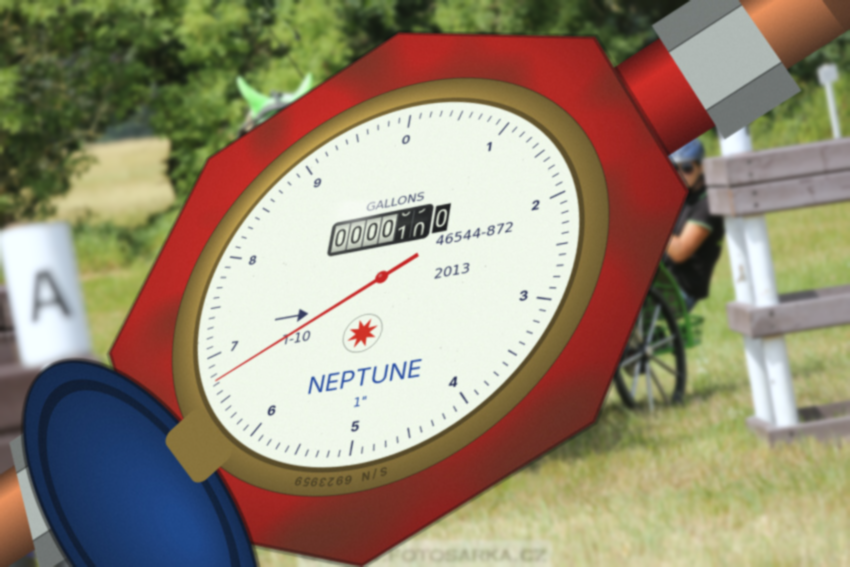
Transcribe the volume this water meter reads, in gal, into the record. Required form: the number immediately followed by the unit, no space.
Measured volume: 96.7gal
